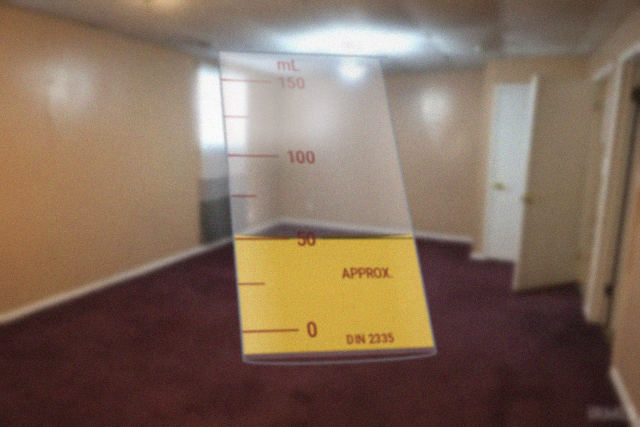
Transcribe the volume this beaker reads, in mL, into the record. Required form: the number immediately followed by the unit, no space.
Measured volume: 50mL
